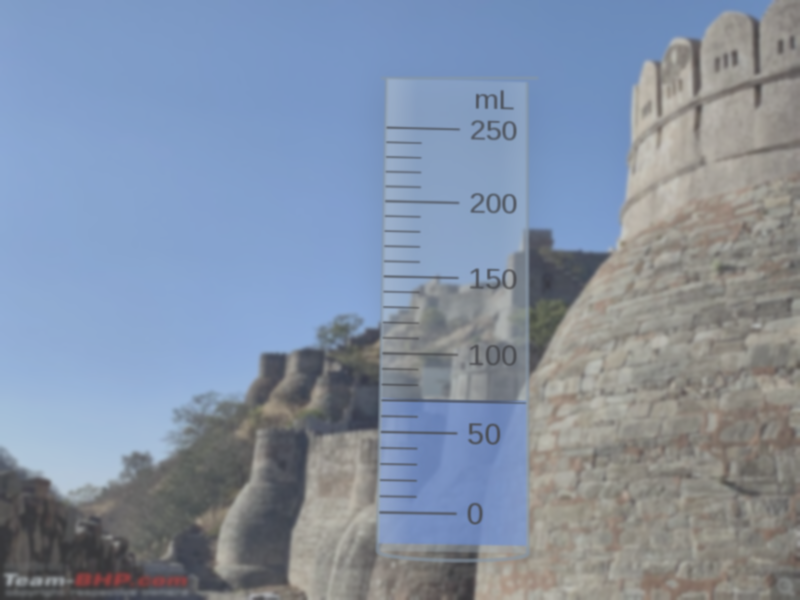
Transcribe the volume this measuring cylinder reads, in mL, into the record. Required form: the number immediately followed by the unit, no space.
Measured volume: 70mL
